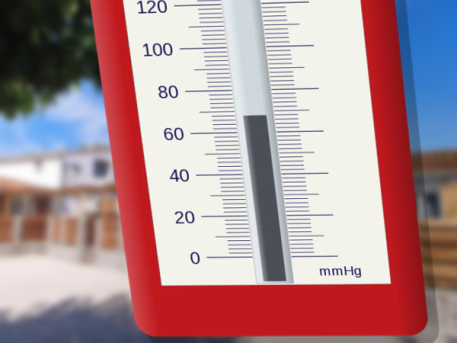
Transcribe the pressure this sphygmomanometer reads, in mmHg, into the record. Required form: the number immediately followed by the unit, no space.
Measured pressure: 68mmHg
